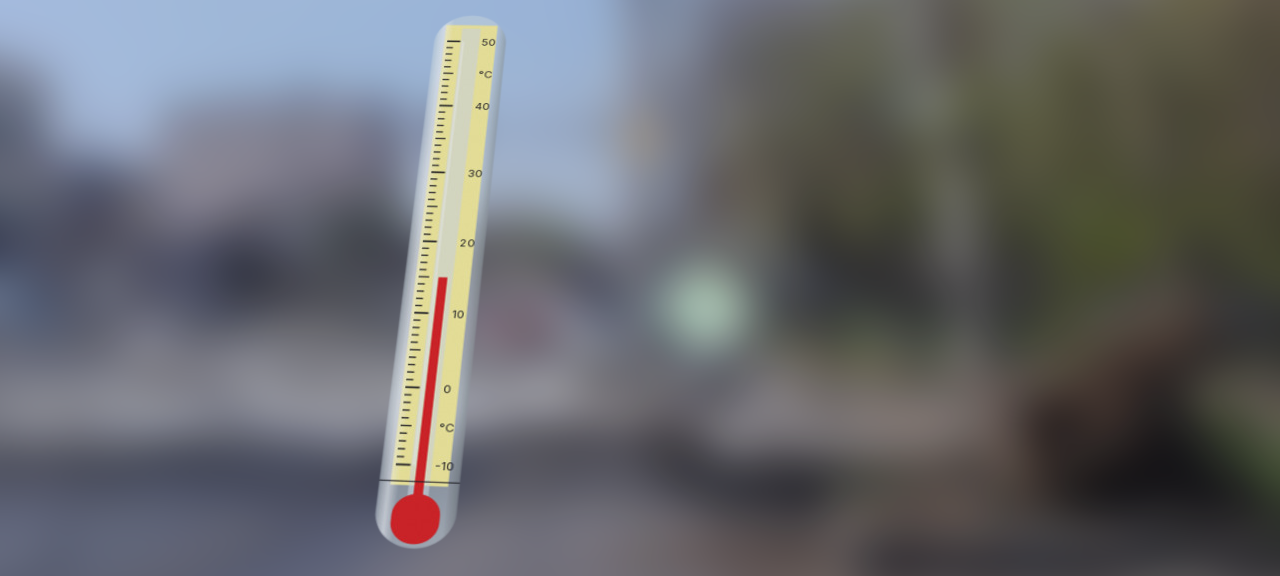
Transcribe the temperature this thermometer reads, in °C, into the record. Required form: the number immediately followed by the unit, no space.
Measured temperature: 15°C
